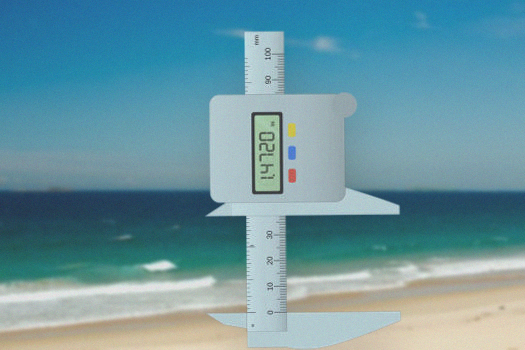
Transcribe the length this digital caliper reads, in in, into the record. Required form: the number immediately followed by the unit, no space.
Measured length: 1.4720in
